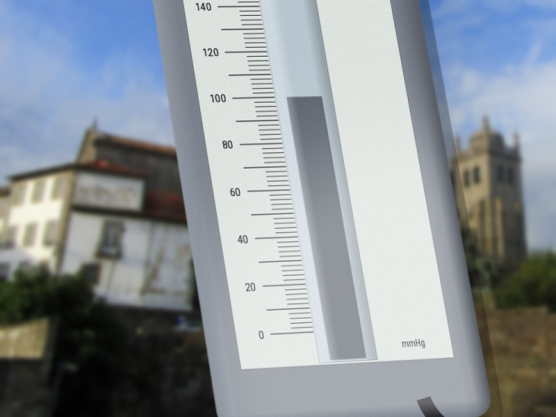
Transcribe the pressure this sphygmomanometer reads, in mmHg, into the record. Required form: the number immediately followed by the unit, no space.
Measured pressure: 100mmHg
